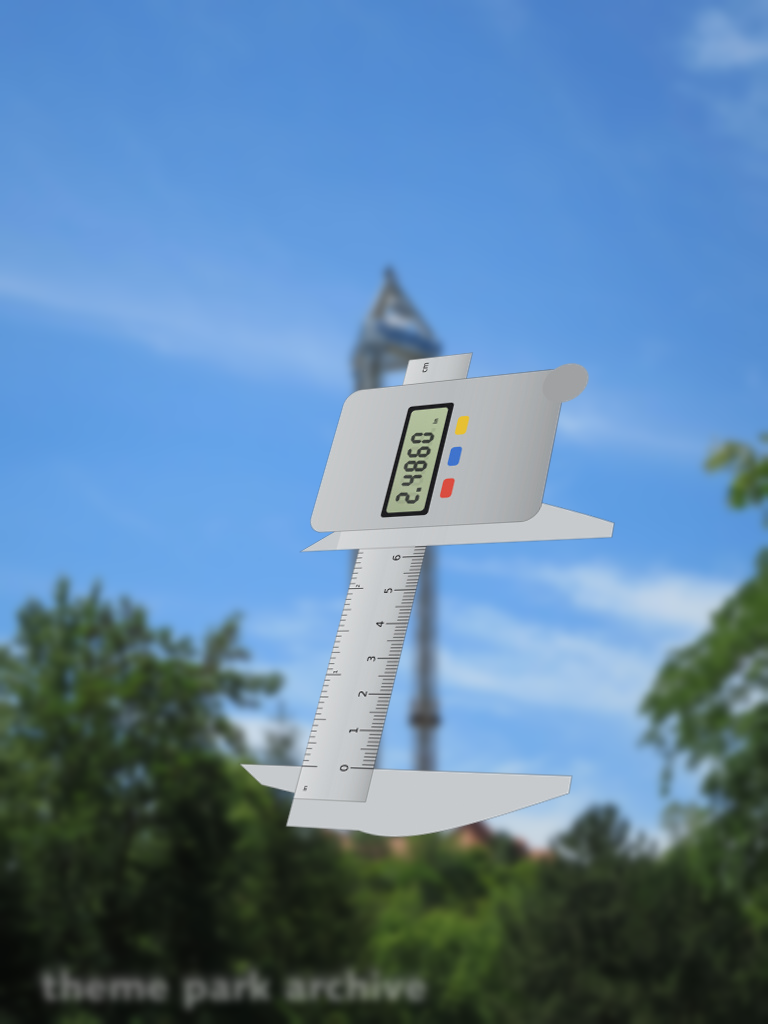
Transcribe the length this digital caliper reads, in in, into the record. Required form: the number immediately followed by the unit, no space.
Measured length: 2.4860in
